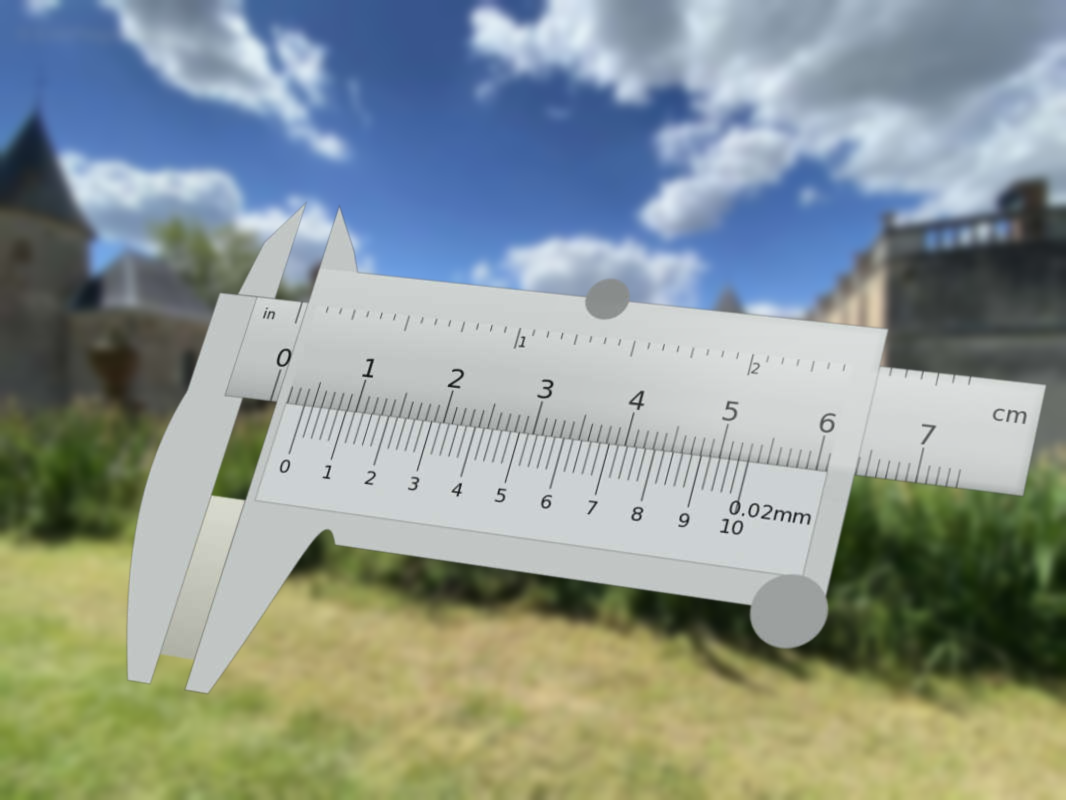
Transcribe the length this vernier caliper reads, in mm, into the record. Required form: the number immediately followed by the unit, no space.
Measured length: 4.0mm
